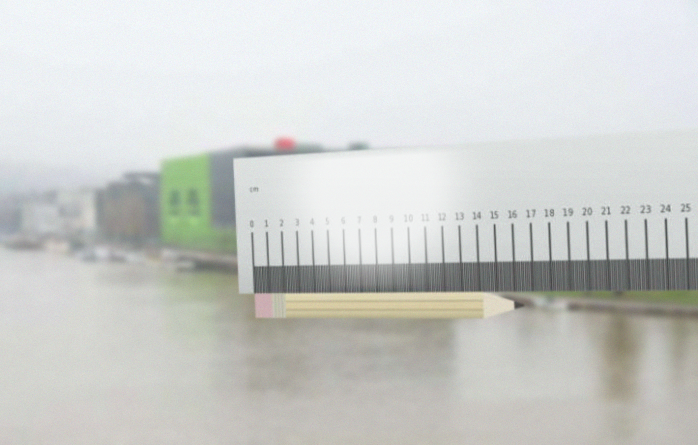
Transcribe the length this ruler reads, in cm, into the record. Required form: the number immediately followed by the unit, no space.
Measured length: 16.5cm
